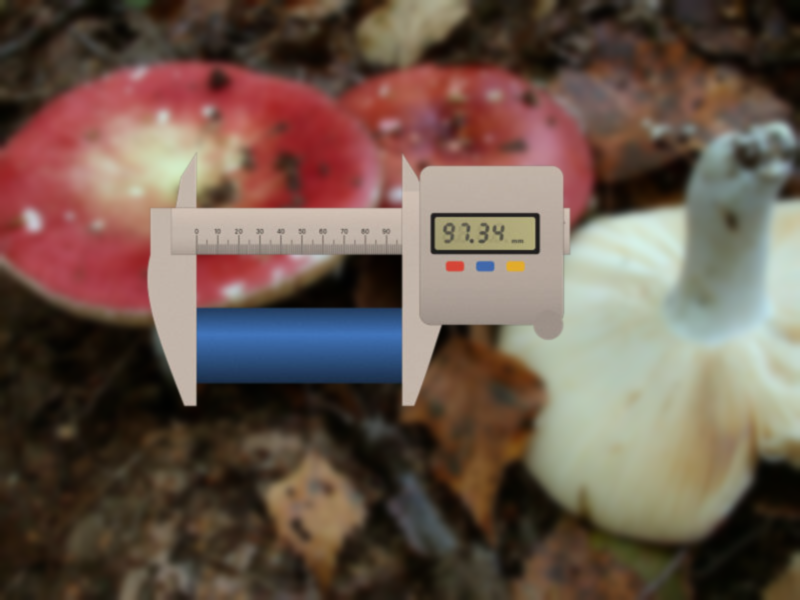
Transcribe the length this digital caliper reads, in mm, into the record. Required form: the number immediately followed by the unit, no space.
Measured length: 97.34mm
